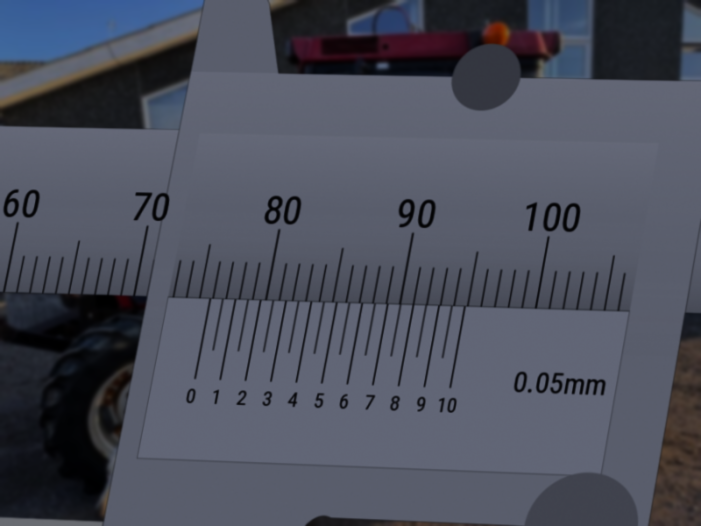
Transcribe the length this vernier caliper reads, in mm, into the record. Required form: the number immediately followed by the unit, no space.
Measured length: 75.8mm
